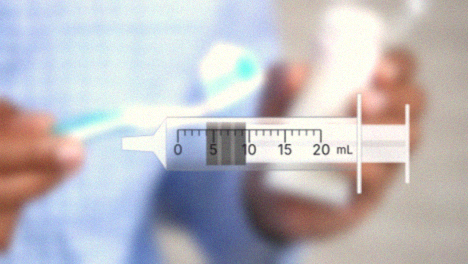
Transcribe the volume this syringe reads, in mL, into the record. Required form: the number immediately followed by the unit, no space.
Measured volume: 4mL
